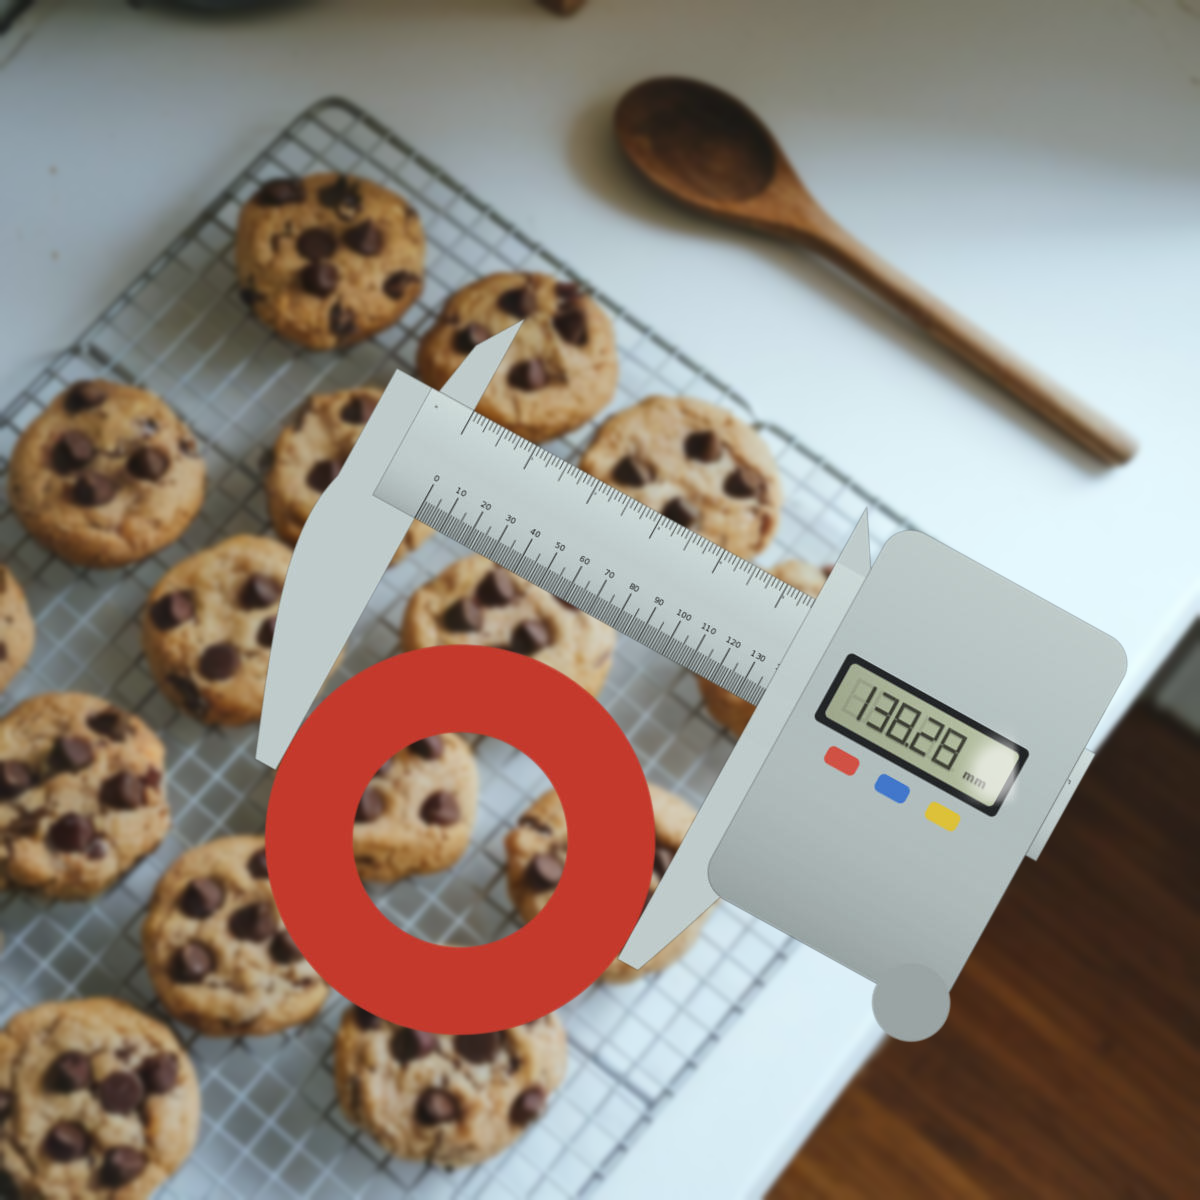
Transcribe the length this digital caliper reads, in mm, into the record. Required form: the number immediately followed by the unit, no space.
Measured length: 138.28mm
